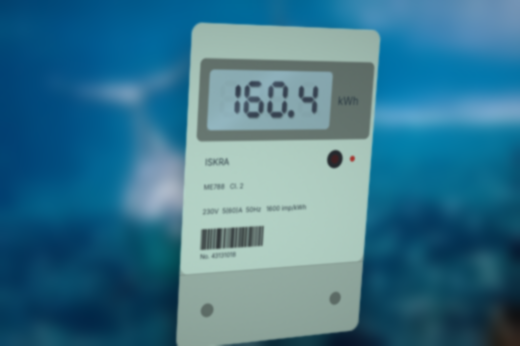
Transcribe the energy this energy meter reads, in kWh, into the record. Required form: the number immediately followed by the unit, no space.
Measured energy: 160.4kWh
